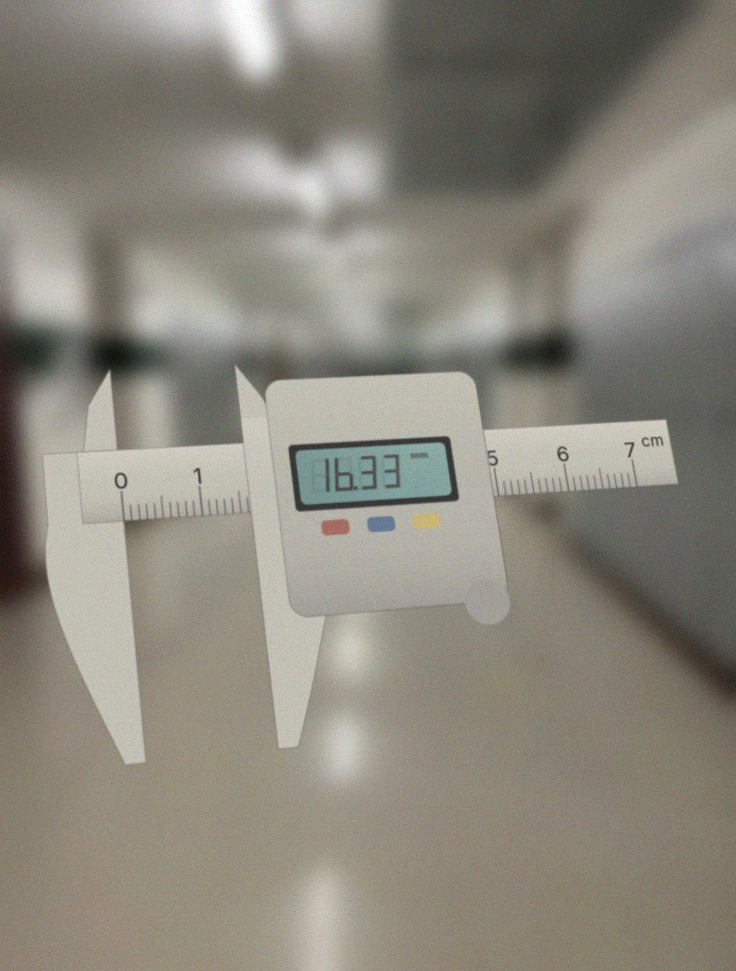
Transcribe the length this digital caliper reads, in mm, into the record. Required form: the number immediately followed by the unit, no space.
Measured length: 16.33mm
